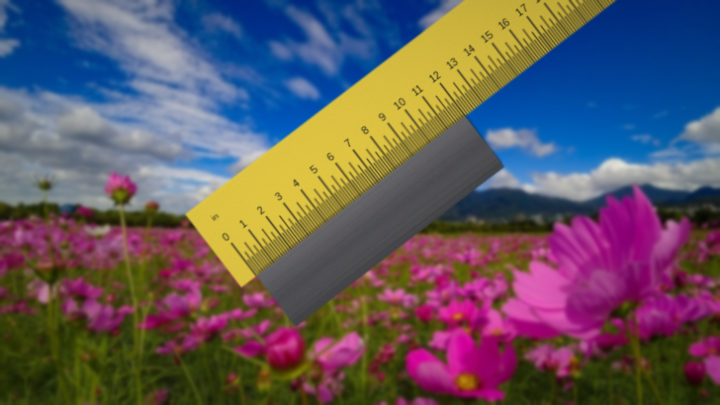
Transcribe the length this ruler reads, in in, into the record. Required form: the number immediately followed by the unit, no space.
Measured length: 12in
